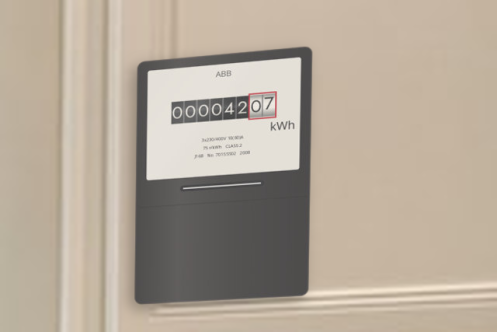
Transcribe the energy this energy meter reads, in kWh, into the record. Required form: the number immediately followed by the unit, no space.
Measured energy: 42.07kWh
